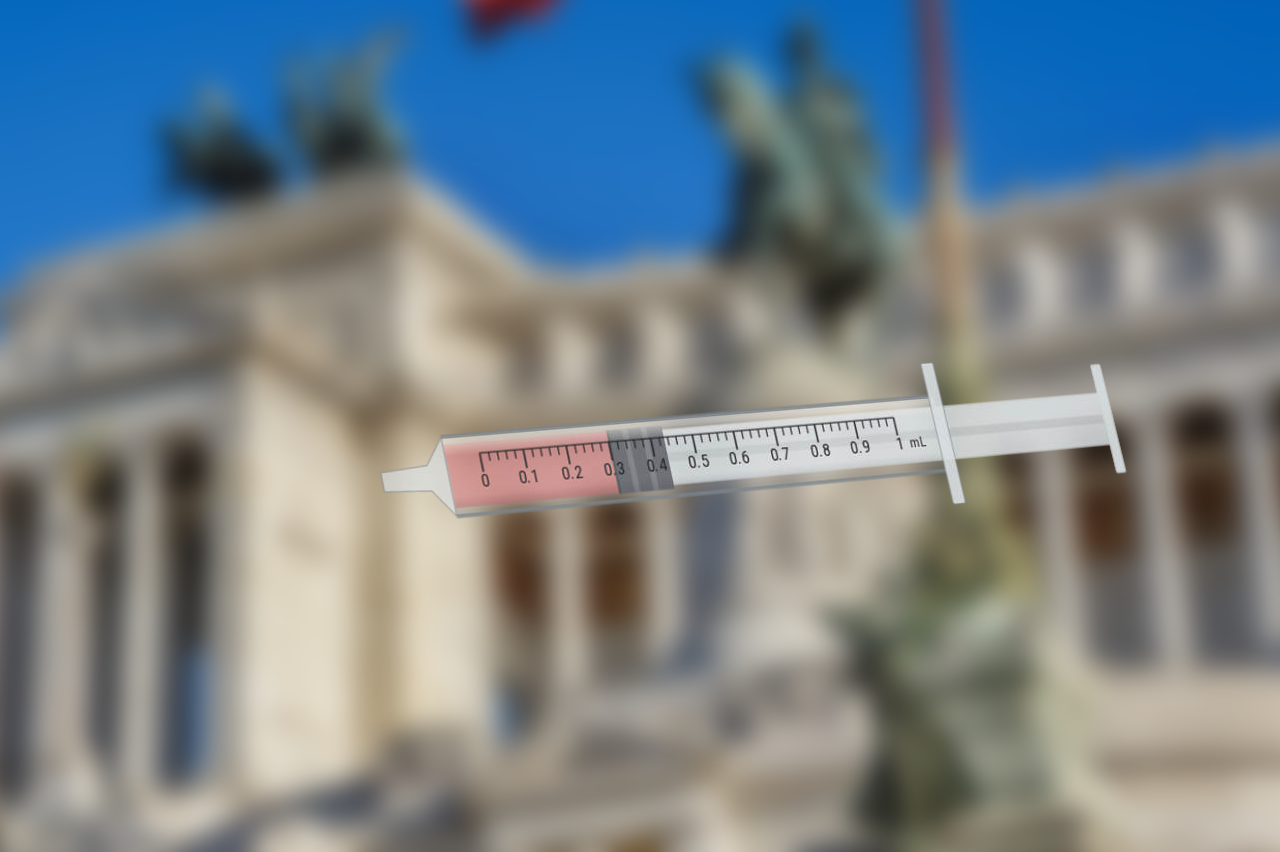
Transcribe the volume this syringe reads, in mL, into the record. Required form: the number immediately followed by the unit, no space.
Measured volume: 0.3mL
